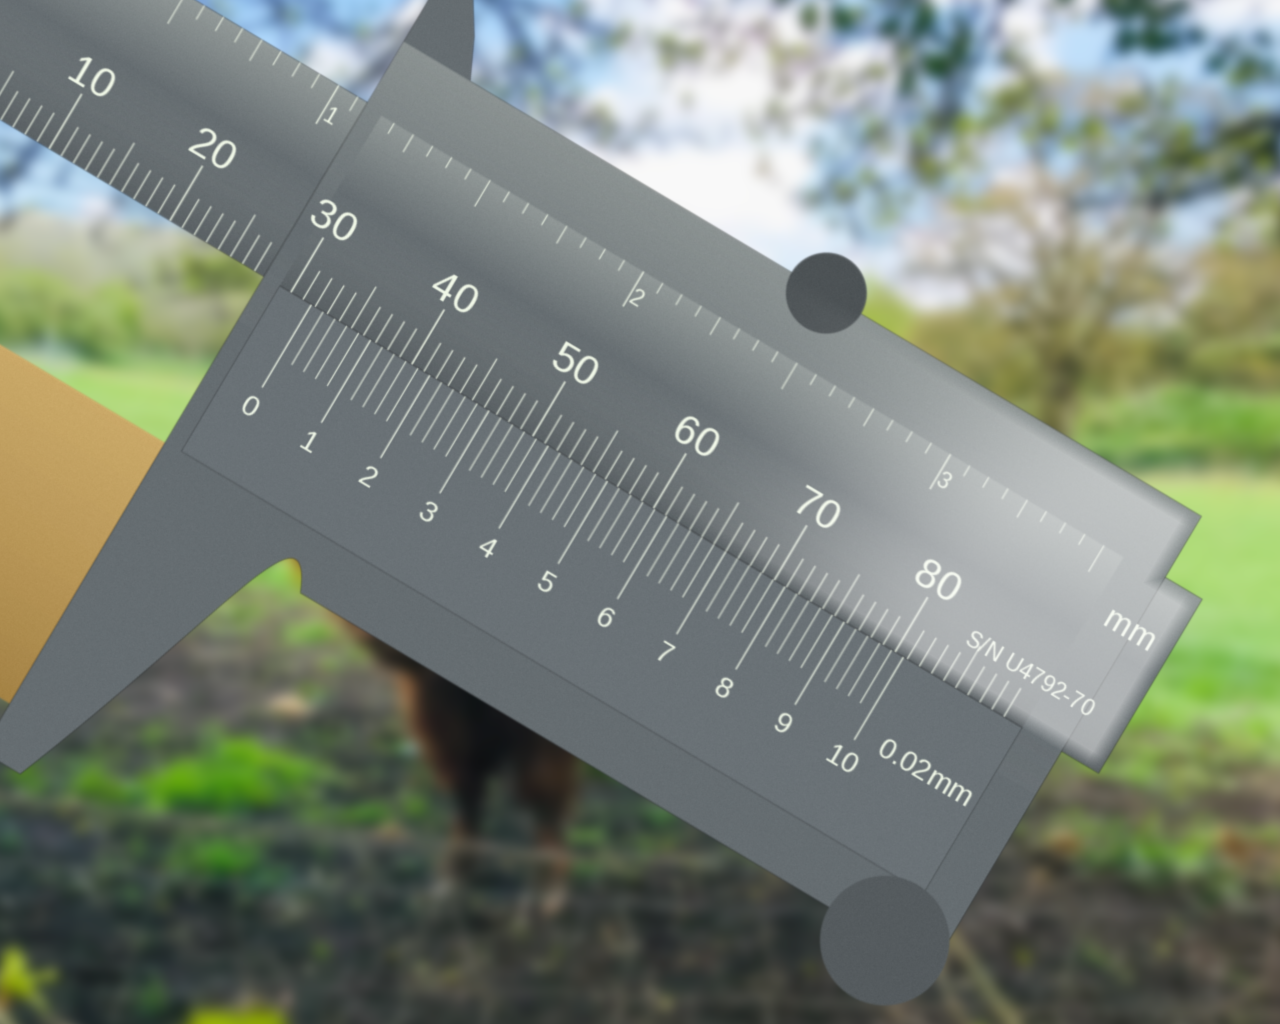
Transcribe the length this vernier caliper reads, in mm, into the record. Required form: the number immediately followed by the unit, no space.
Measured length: 31.7mm
